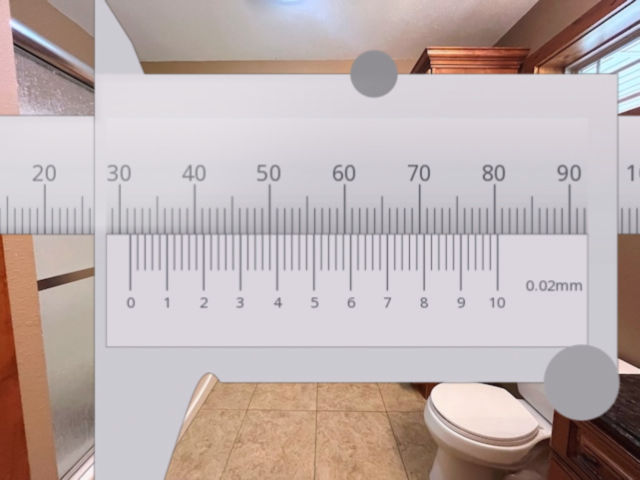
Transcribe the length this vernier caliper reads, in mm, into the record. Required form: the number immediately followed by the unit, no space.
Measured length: 31.4mm
